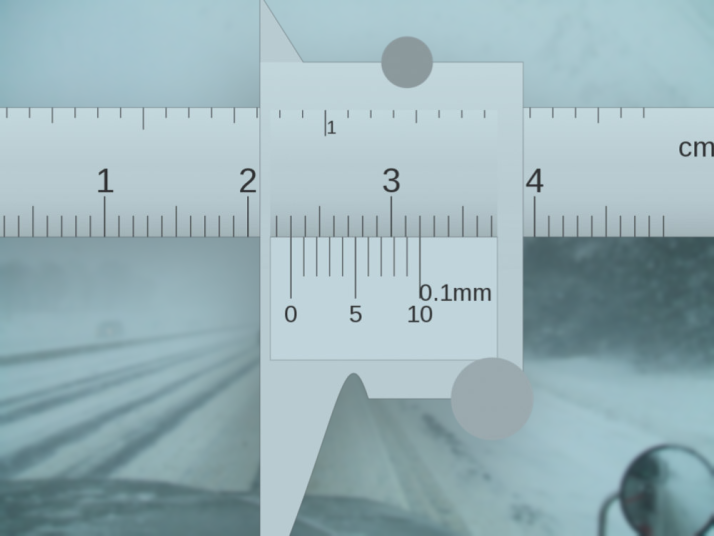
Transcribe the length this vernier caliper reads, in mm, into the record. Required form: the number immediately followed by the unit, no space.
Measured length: 23.0mm
